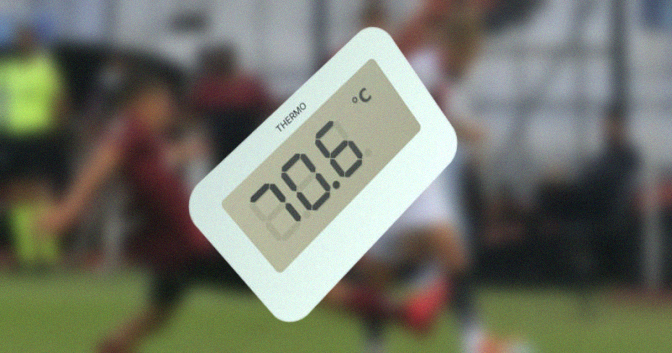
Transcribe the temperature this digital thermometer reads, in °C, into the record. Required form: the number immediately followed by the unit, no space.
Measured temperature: 70.6°C
